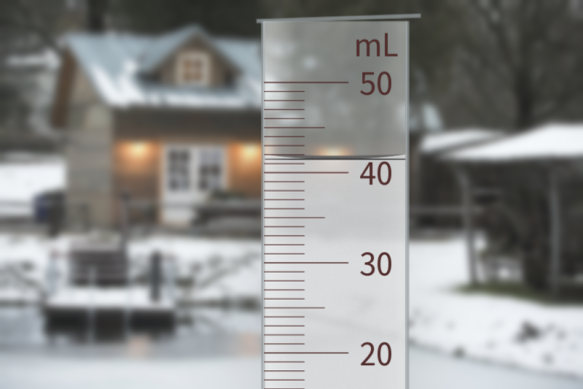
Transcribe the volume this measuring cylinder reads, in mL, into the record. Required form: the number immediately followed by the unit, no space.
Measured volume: 41.5mL
